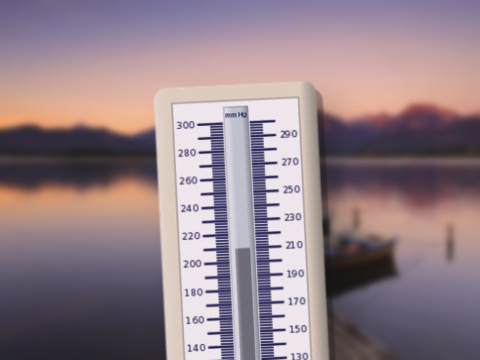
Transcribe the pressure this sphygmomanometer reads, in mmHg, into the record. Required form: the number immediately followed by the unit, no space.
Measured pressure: 210mmHg
